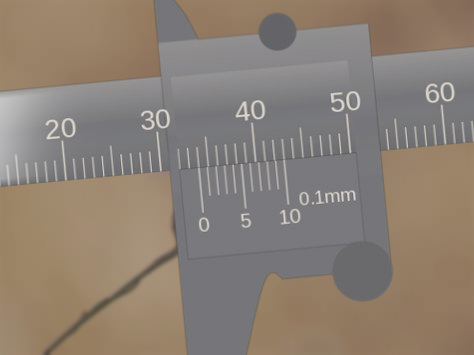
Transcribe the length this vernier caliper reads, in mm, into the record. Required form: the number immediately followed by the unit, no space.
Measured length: 34.0mm
